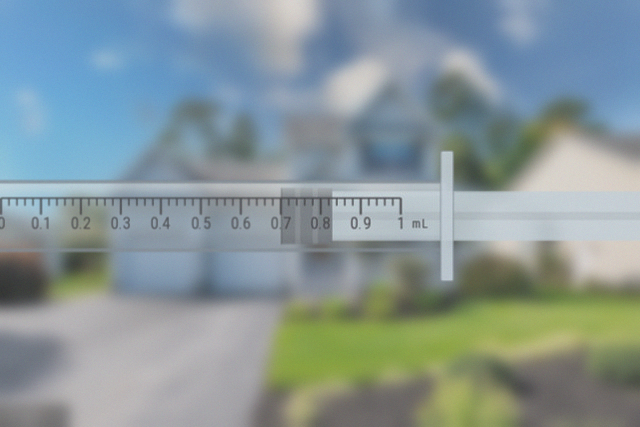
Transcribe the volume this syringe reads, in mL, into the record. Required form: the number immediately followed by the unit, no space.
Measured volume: 0.7mL
